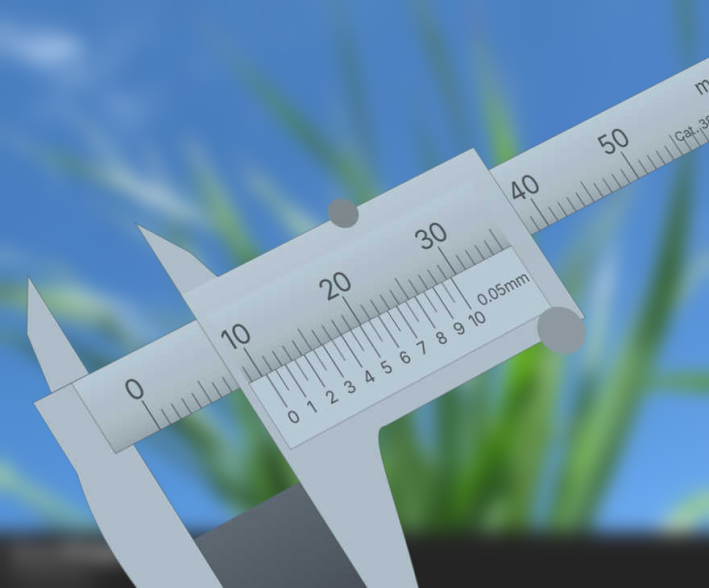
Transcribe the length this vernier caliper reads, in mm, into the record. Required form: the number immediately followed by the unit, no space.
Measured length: 10.4mm
